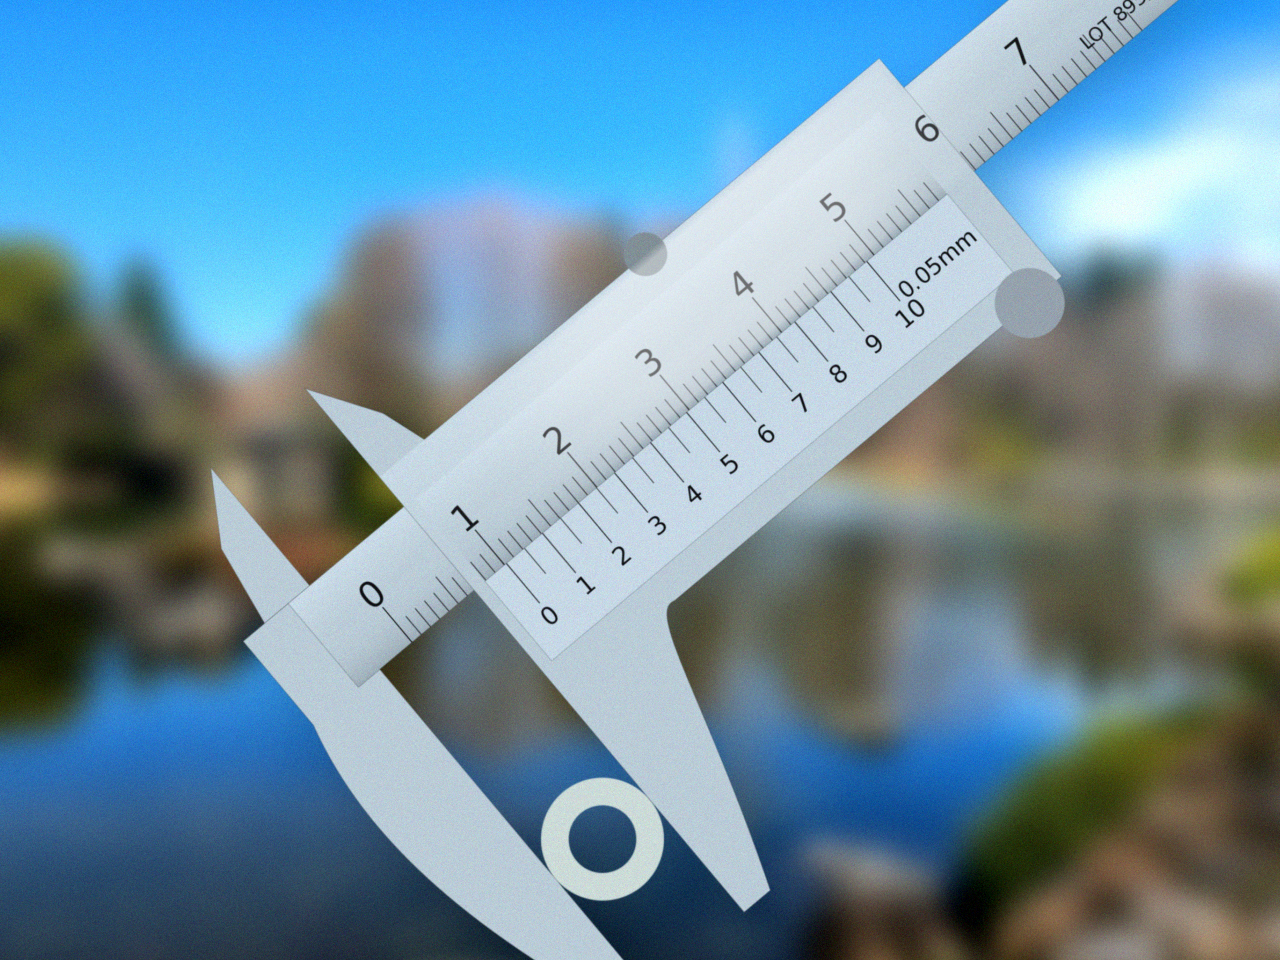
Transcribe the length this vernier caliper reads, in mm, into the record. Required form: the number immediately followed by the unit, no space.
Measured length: 10.2mm
